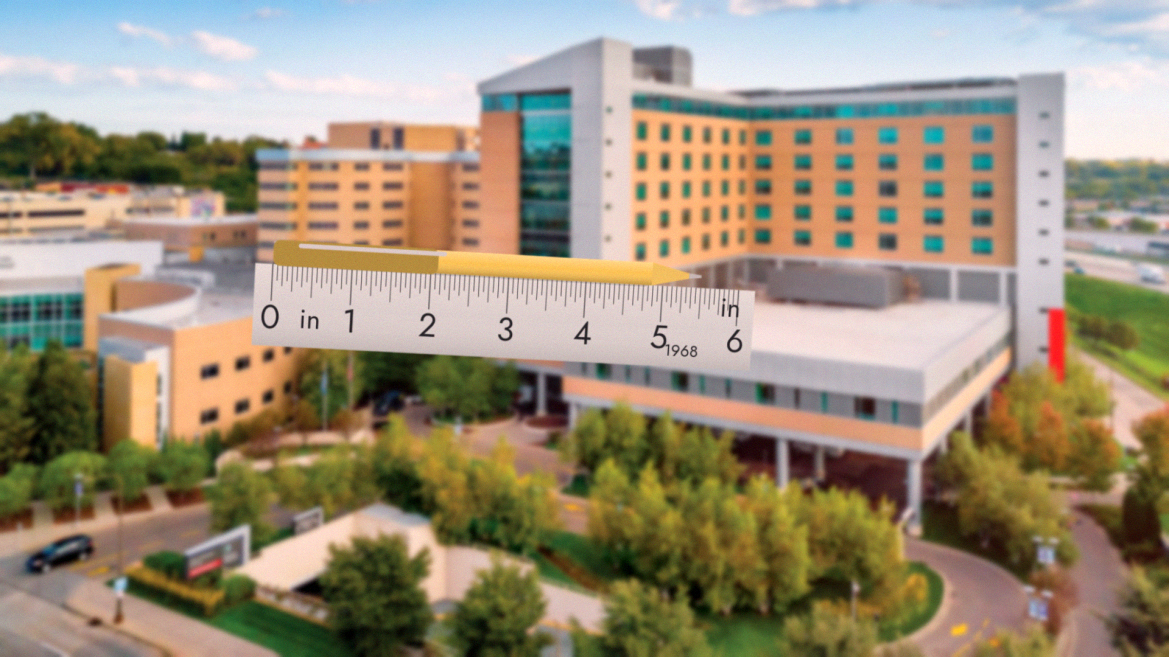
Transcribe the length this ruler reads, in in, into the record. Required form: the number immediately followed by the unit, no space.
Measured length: 5.5in
